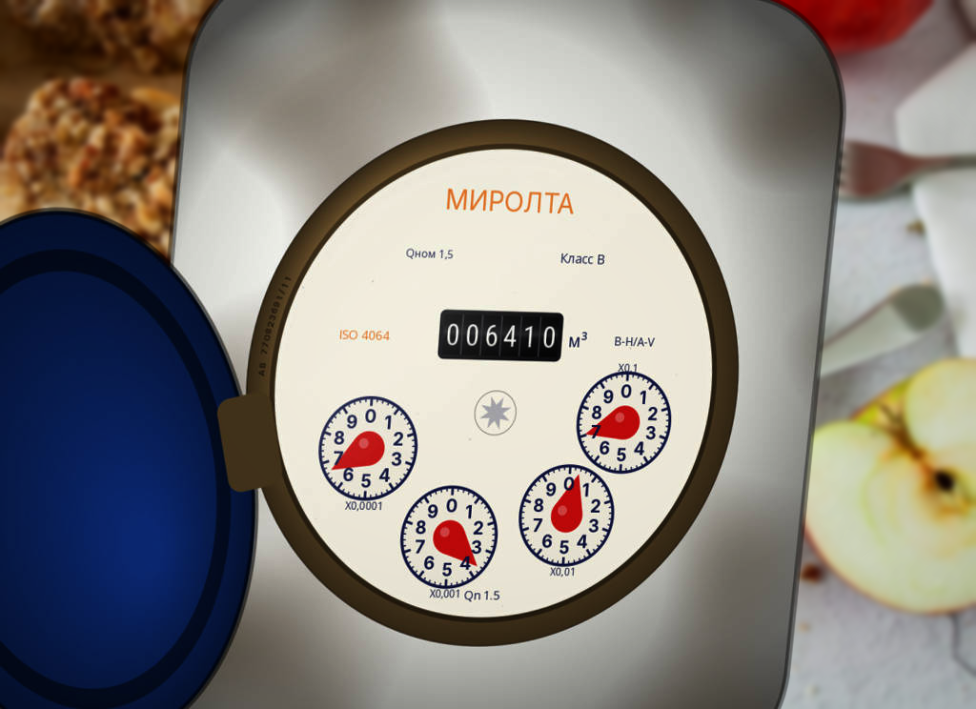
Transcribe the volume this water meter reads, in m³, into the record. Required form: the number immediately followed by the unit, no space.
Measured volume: 6410.7036m³
